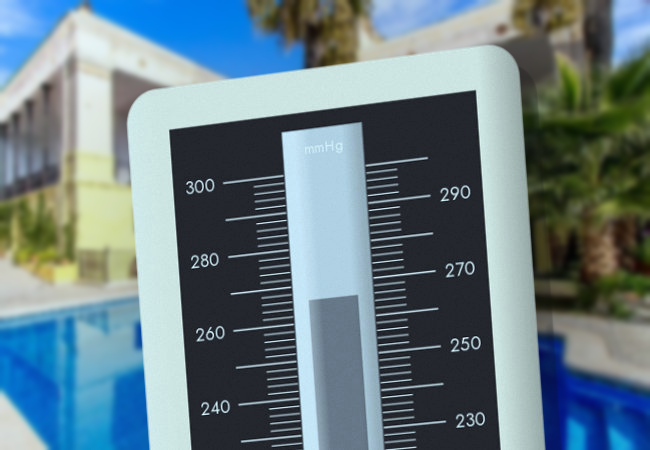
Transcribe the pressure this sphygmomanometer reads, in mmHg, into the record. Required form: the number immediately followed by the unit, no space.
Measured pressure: 266mmHg
